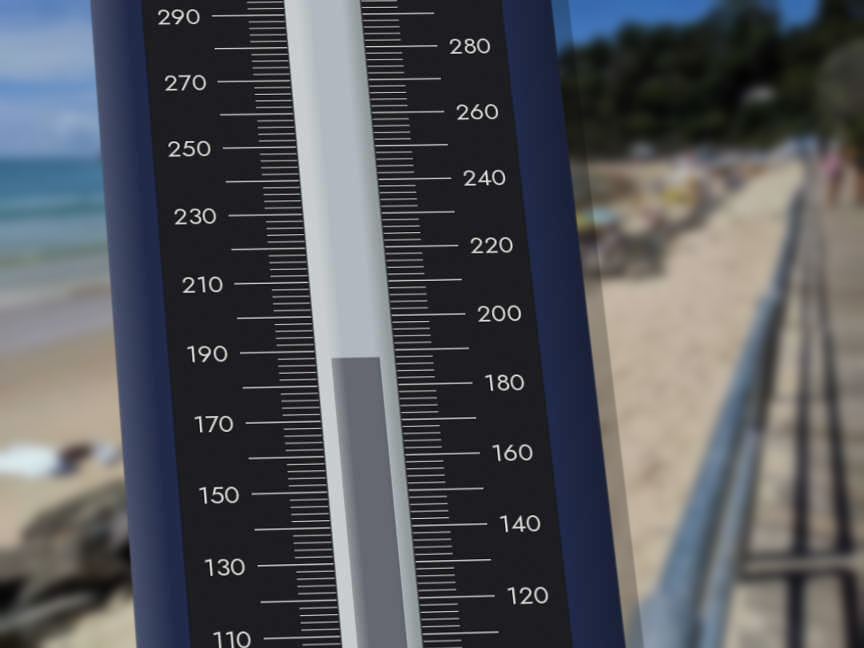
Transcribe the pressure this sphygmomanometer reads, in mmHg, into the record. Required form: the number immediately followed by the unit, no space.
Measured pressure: 188mmHg
